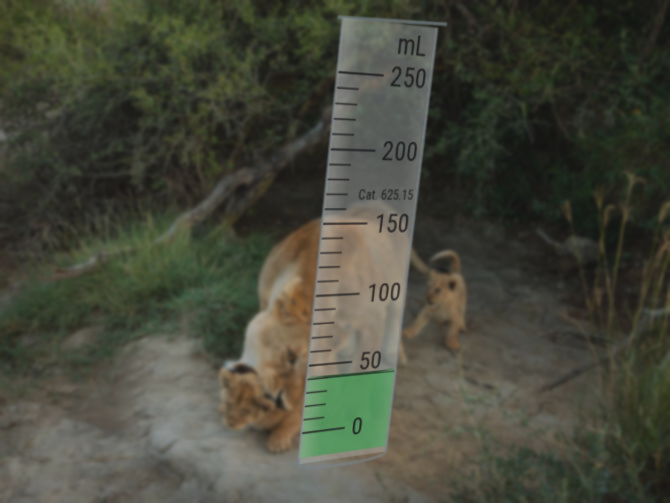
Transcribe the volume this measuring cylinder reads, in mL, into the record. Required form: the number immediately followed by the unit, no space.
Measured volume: 40mL
